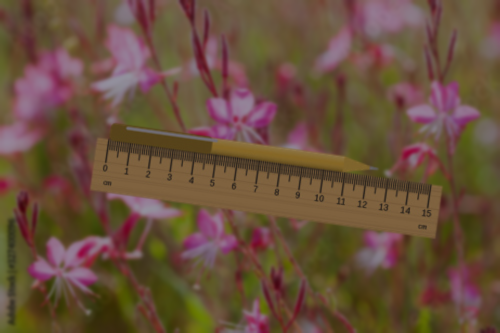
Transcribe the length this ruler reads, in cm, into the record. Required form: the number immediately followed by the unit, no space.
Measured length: 12.5cm
